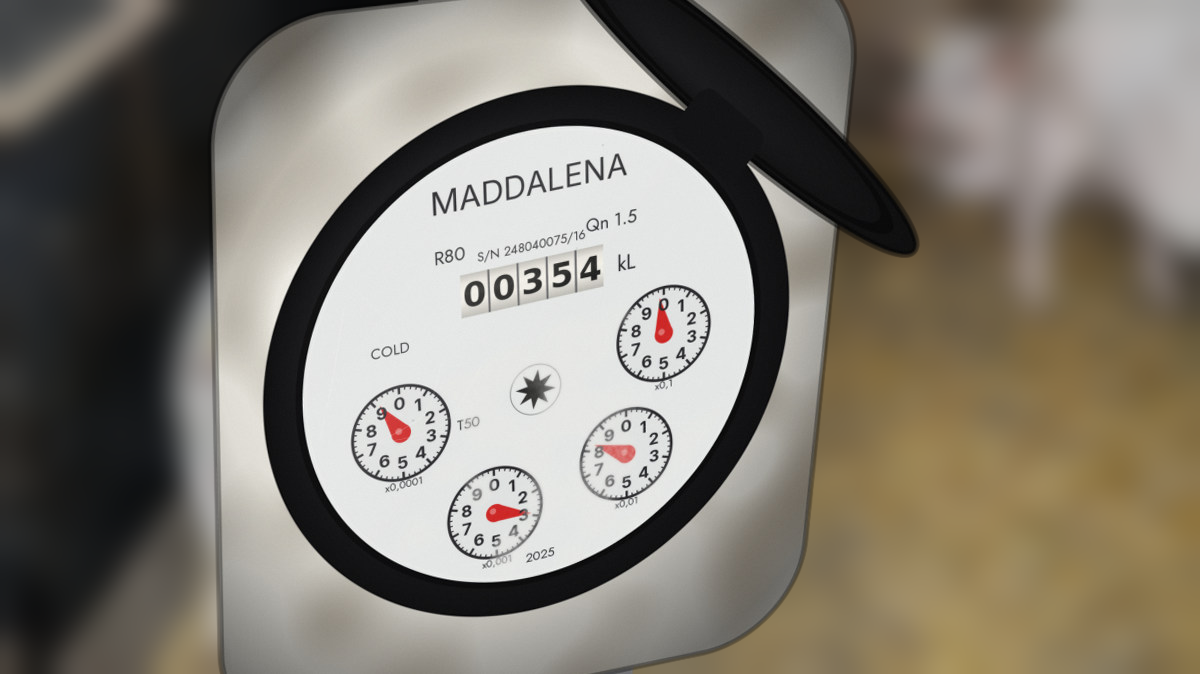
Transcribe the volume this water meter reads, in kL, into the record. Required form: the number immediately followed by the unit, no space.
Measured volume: 353.9829kL
